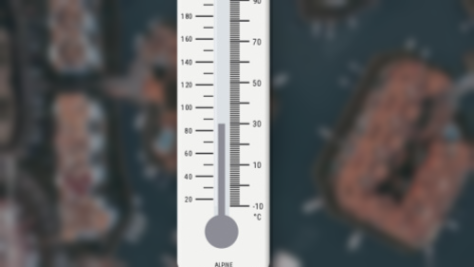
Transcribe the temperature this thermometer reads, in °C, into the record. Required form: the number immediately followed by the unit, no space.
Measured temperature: 30°C
